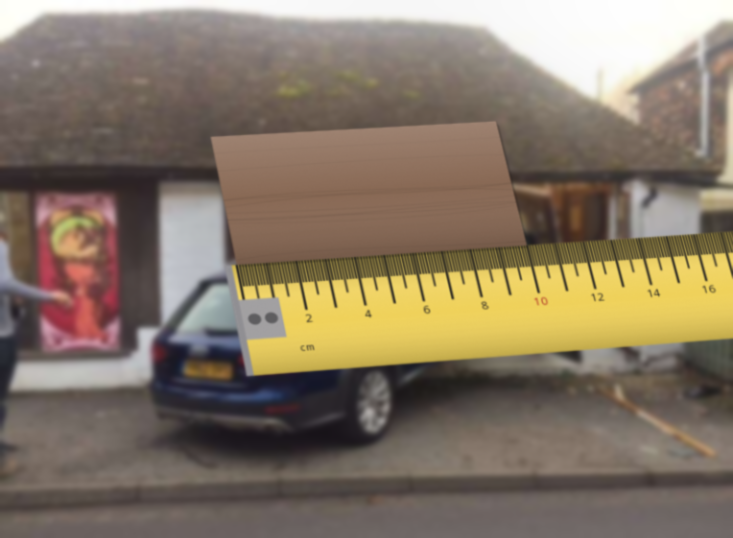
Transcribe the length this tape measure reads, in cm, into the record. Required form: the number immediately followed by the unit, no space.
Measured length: 10cm
